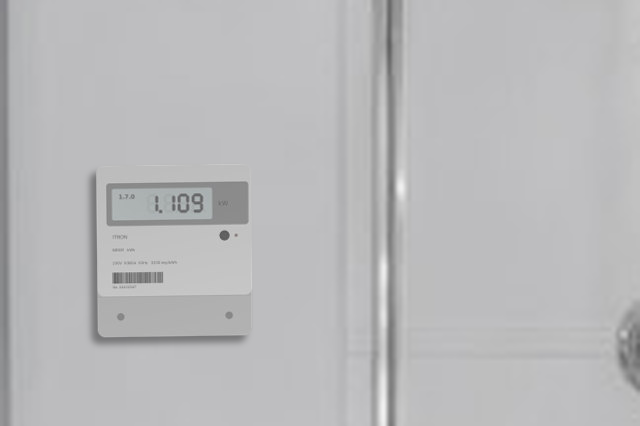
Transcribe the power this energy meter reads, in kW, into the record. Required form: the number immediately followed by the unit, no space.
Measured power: 1.109kW
